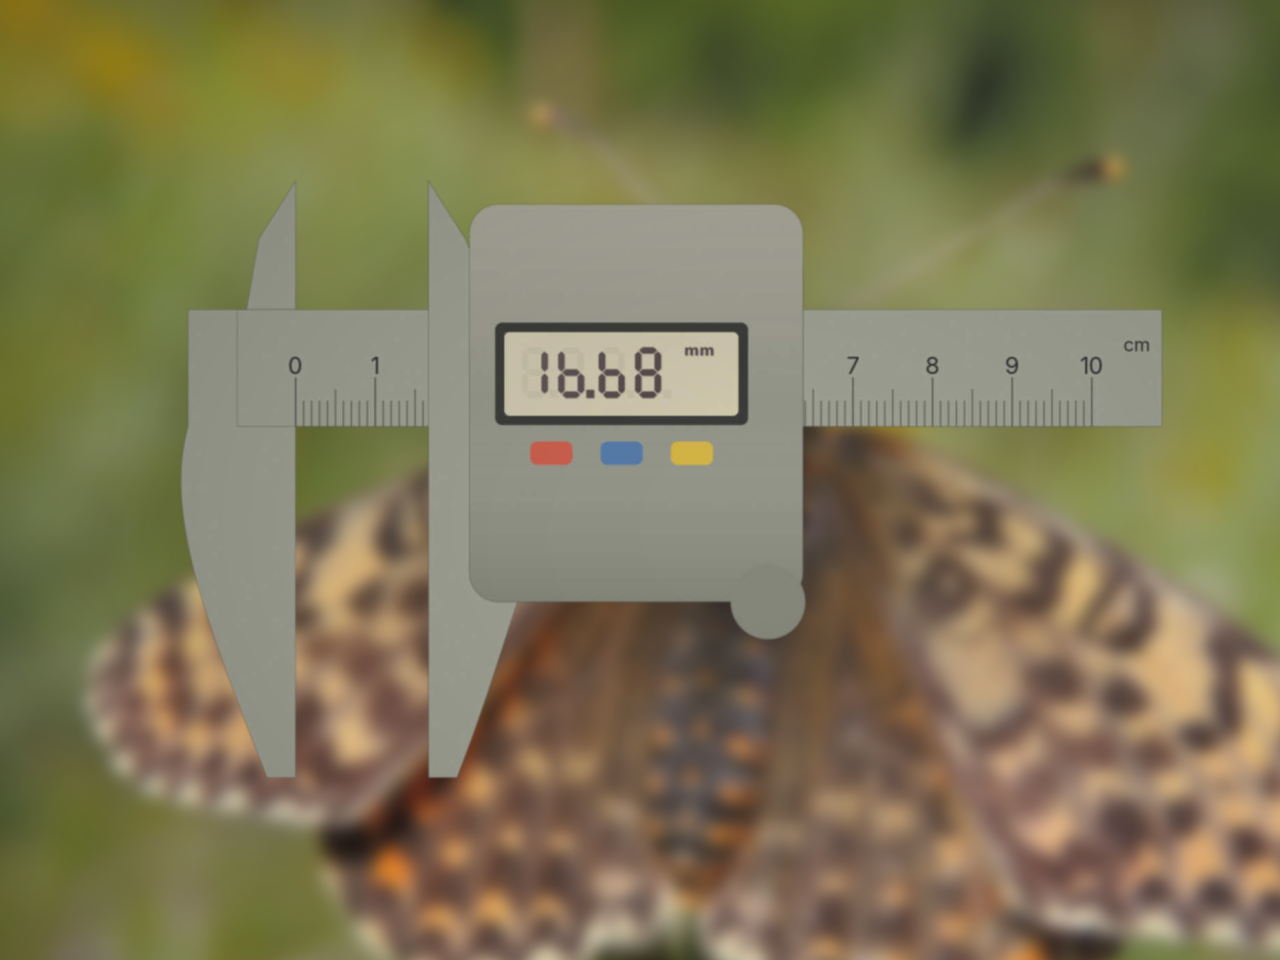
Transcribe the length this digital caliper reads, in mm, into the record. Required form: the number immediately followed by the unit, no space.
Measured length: 16.68mm
